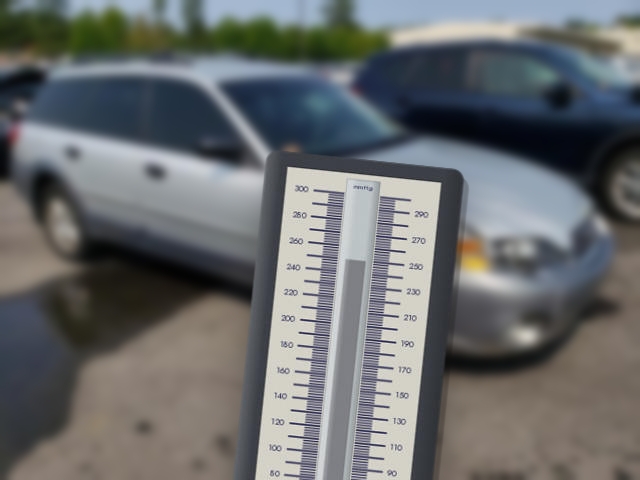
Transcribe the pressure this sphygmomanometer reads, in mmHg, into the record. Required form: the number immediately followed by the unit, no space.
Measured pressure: 250mmHg
